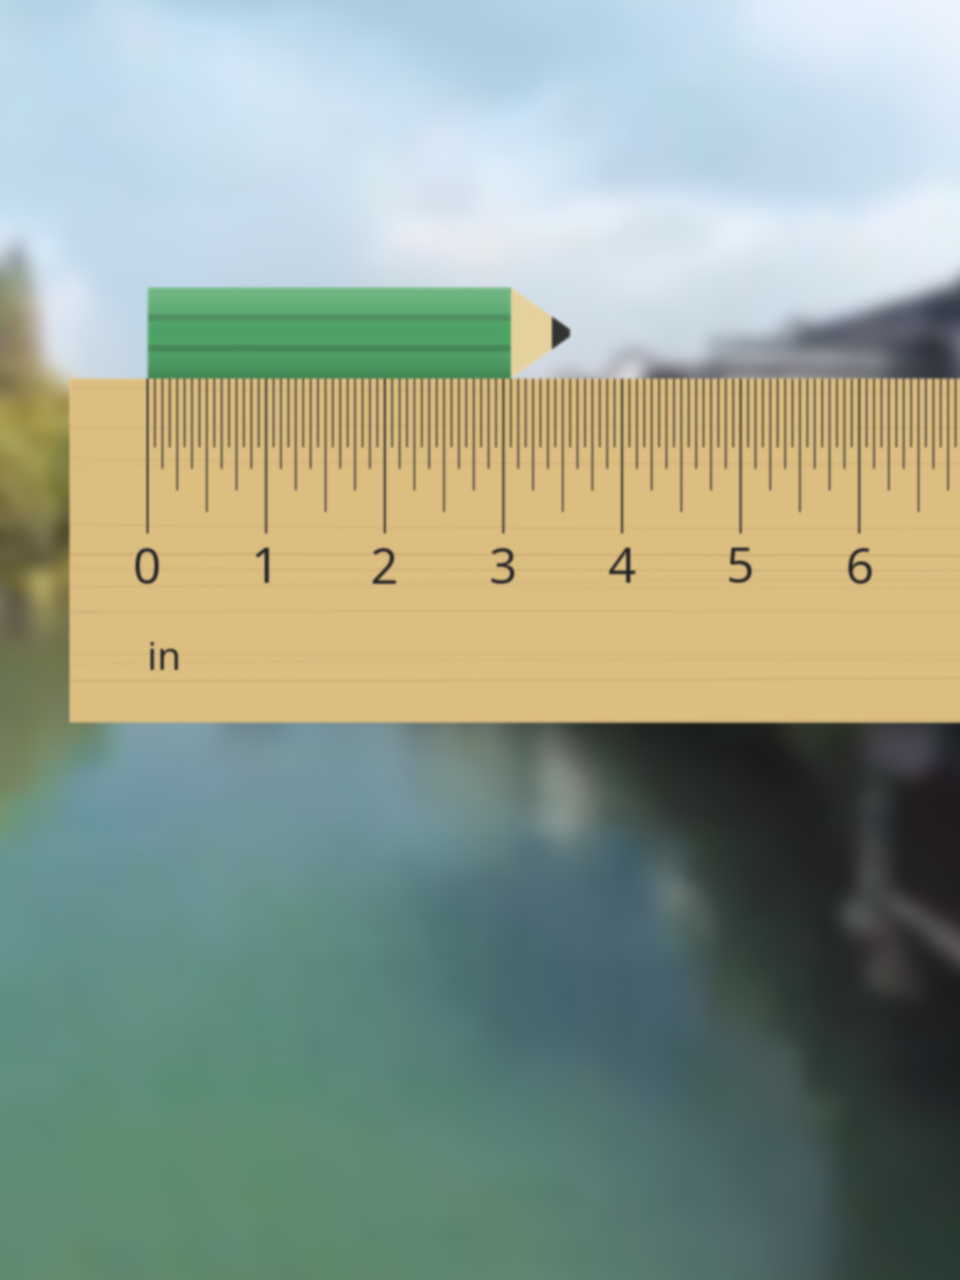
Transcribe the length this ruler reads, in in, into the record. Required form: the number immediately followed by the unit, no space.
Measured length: 3.5625in
